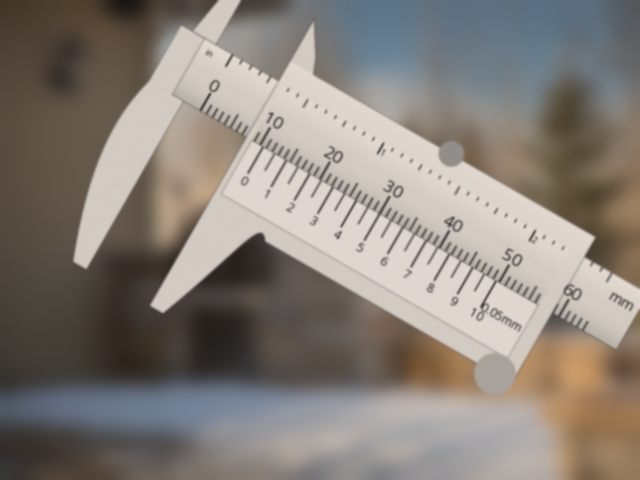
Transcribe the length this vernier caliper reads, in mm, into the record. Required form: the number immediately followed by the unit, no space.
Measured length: 10.5mm
